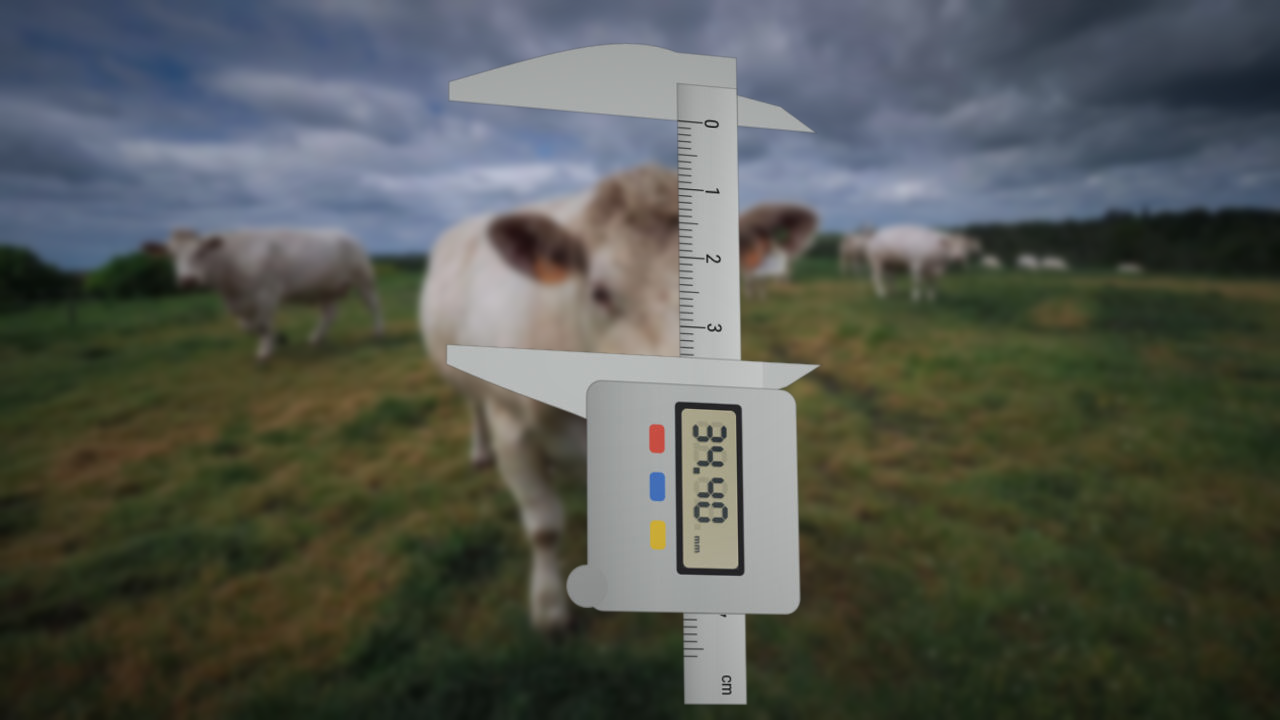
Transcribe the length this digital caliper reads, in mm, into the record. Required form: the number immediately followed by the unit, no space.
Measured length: 34.40mm
